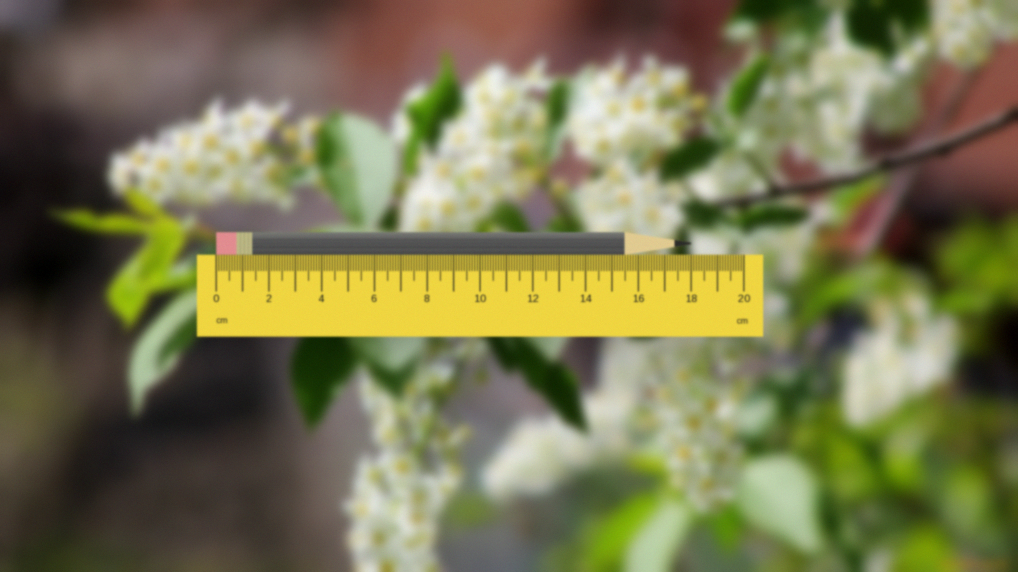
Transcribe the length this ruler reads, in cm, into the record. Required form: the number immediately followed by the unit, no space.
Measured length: 18cm
